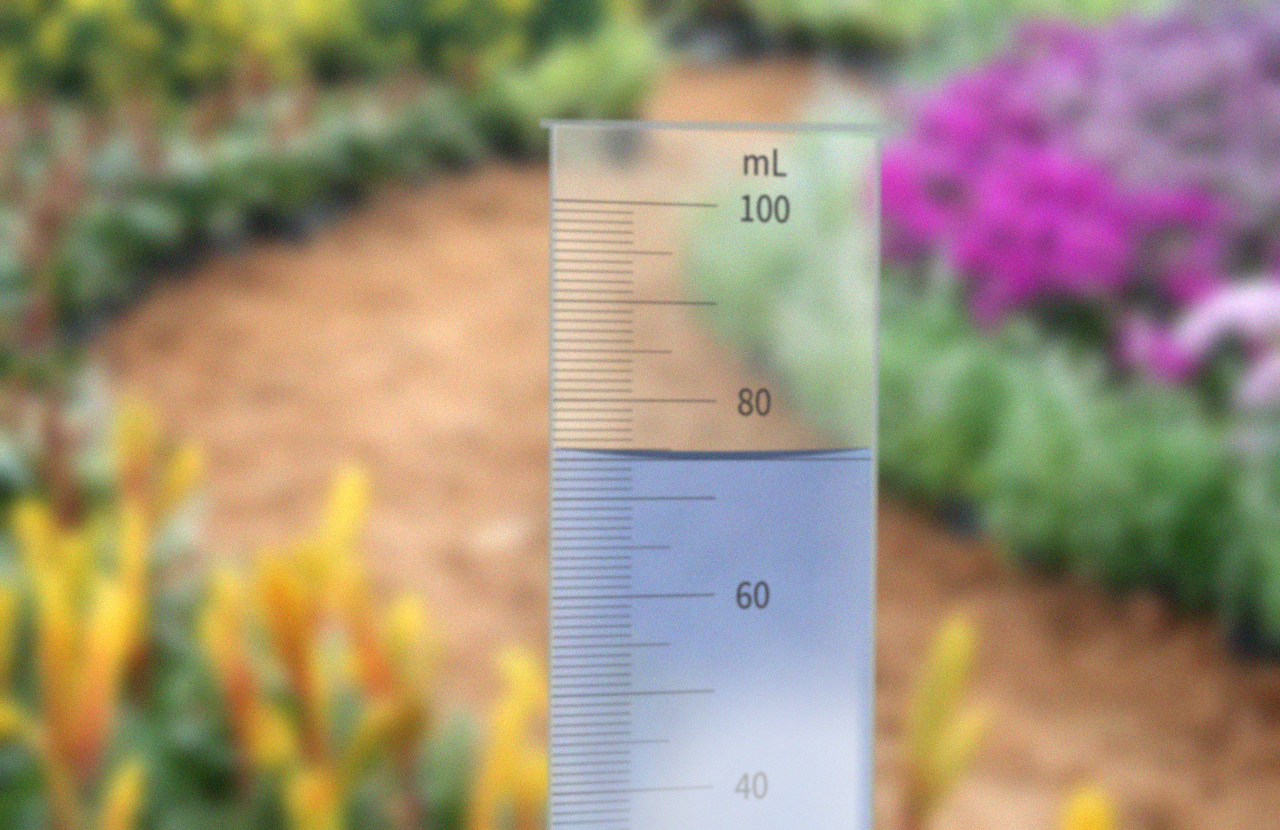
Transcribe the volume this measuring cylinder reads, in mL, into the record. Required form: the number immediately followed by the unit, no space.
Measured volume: 74mL
